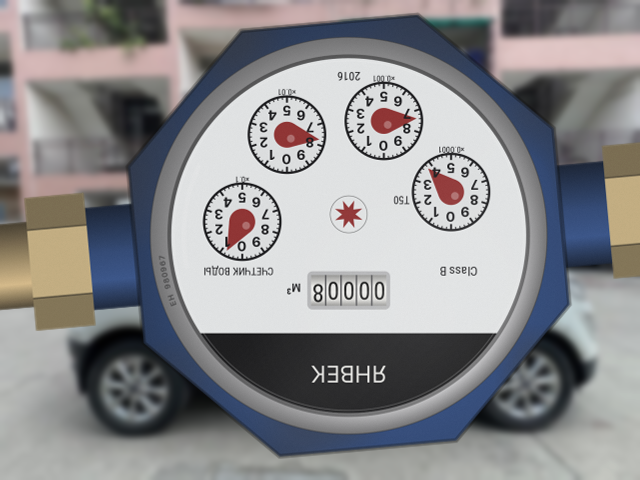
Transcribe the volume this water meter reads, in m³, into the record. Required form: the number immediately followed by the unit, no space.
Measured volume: 8.0773m³
